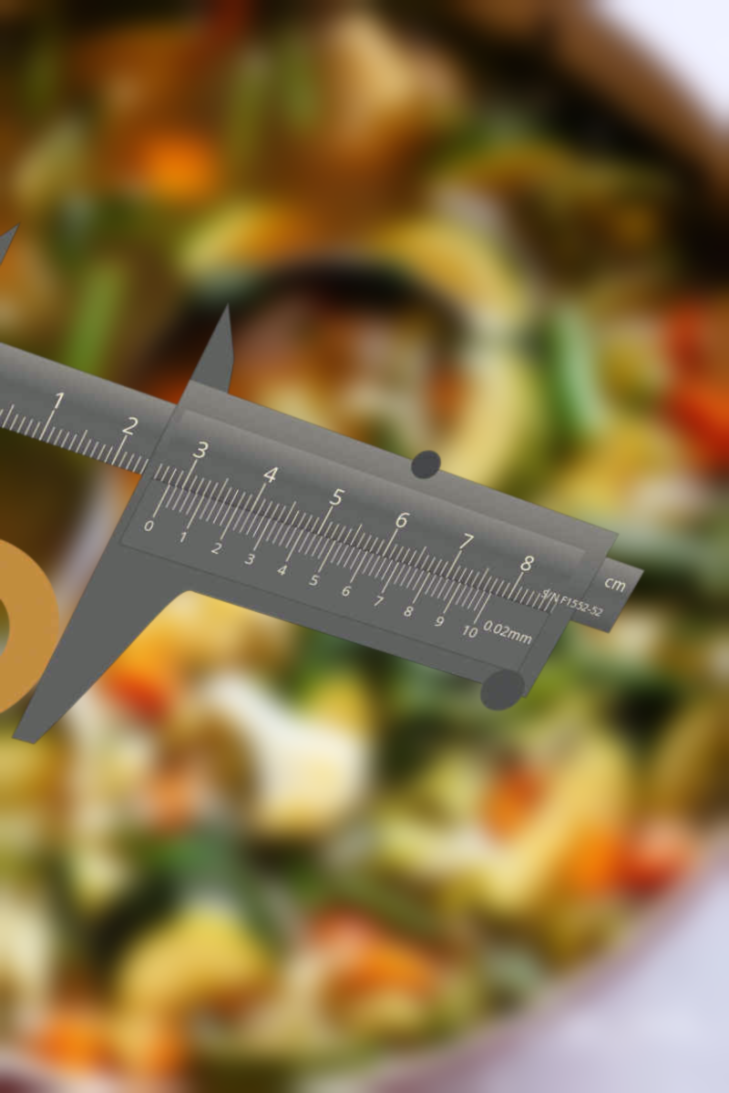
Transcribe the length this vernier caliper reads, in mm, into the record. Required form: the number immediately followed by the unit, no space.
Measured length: 28.2mm
